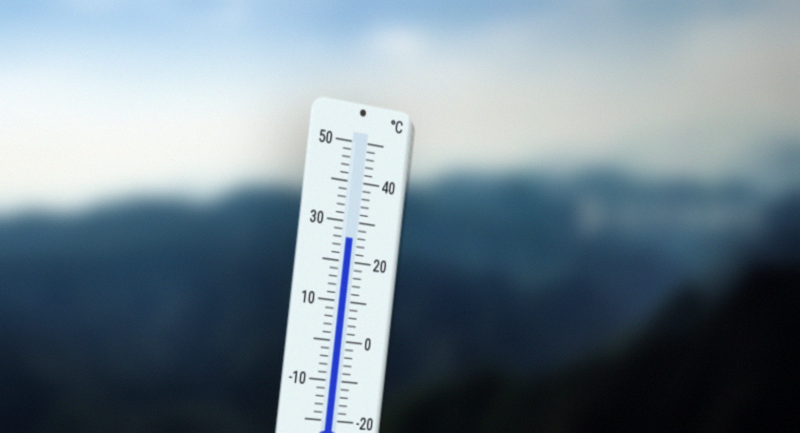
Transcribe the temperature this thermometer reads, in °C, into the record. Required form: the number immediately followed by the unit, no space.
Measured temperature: 26°C
